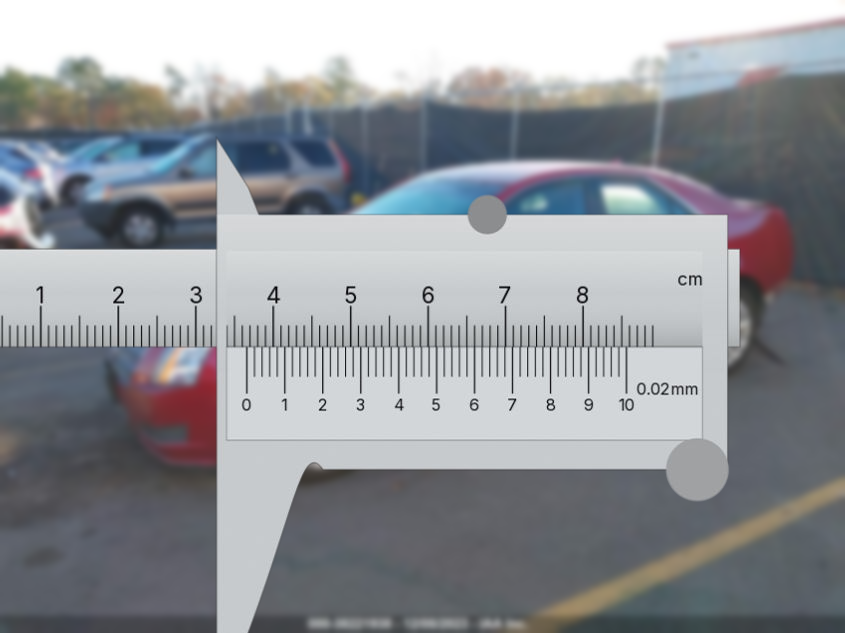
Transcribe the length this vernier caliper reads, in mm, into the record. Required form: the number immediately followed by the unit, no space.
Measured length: 36.6mm
